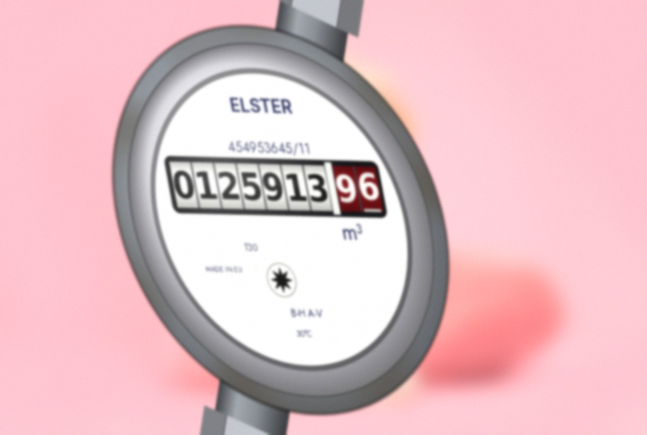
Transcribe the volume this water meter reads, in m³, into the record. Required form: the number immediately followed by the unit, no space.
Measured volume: 125913.96m³
